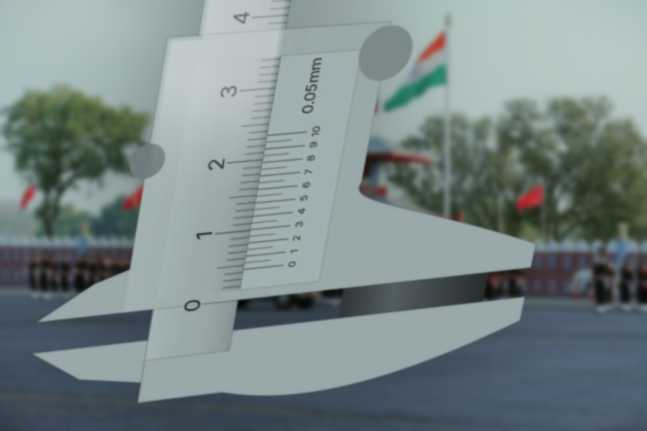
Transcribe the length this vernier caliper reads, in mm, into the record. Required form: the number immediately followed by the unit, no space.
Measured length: 4.4mm
